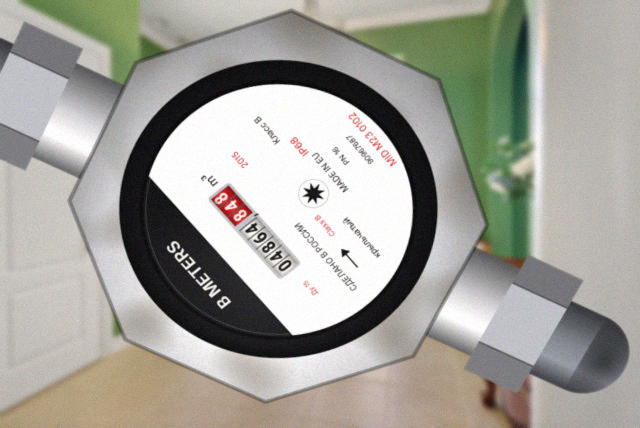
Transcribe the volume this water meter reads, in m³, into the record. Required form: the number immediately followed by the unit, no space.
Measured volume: 4864.848m³
